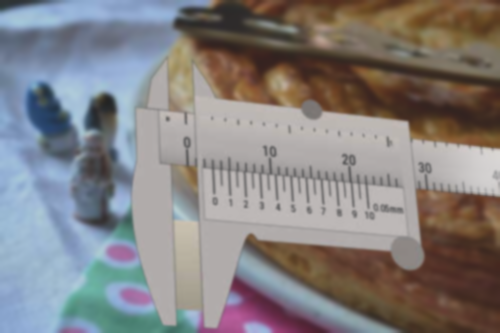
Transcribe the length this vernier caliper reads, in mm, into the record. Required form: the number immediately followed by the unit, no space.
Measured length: 3.0mm
